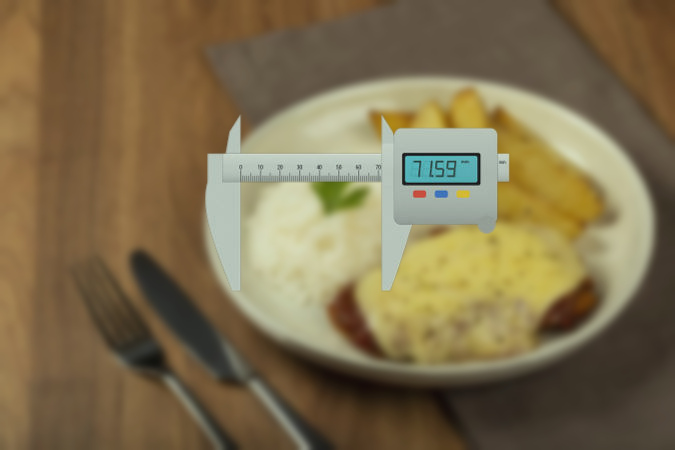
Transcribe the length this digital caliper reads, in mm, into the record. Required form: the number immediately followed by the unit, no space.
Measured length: 71.59mm
